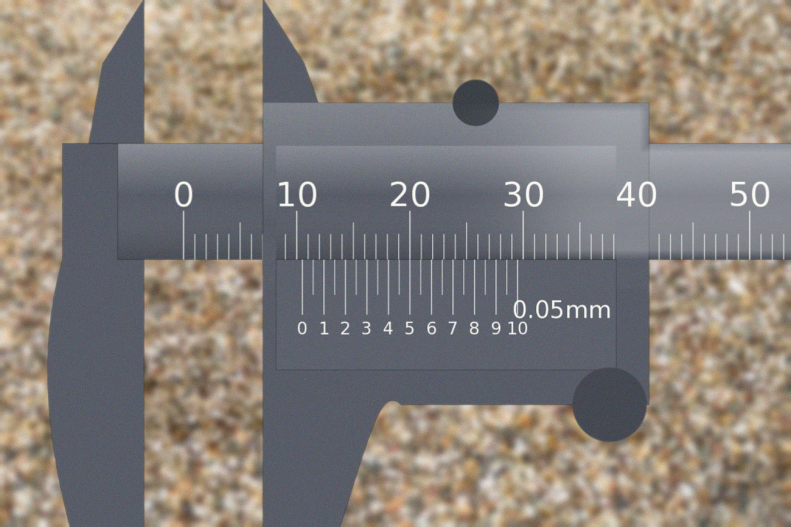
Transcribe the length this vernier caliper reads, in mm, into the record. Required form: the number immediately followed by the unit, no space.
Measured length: 10.5mm
